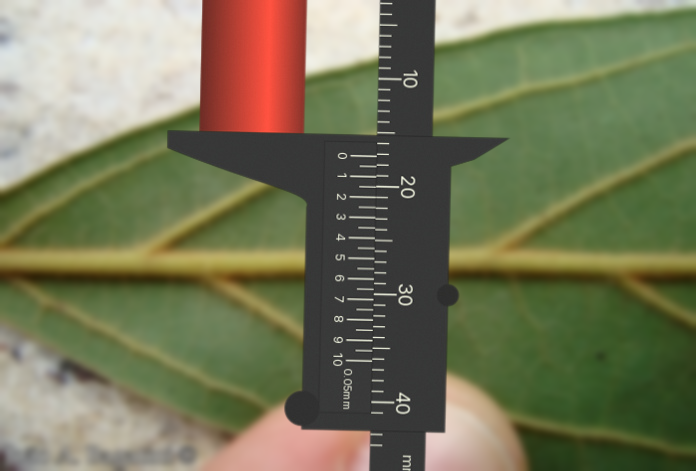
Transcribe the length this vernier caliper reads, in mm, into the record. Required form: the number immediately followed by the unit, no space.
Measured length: 17.2mm
